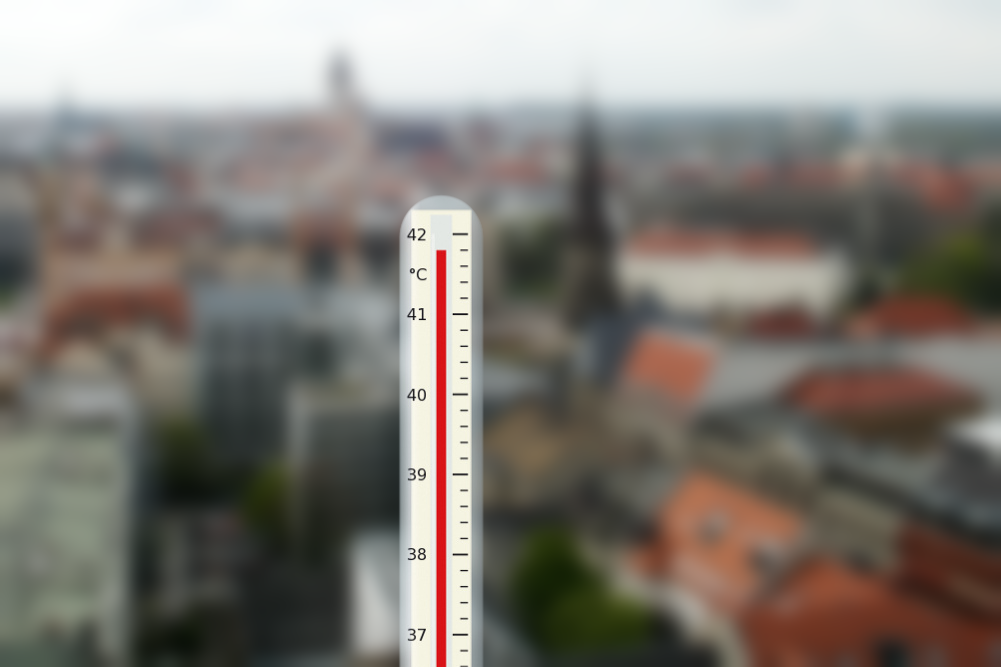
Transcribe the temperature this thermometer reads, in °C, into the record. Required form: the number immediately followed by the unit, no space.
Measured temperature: 41.8°C
